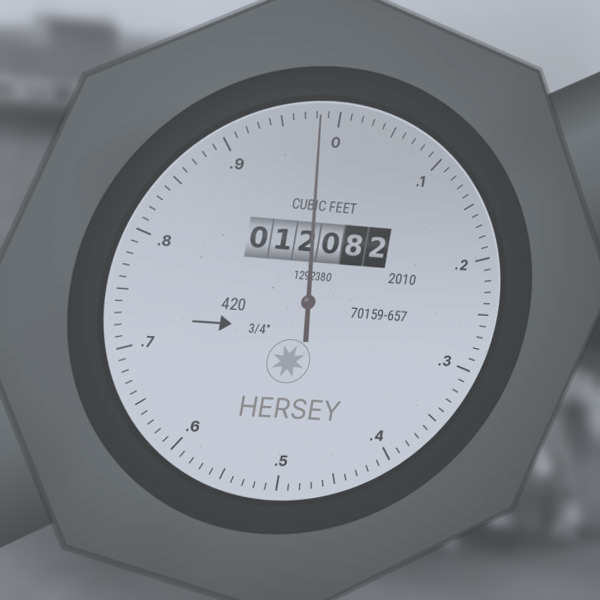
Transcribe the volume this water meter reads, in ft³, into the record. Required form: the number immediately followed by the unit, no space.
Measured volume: 12081.98ft³
